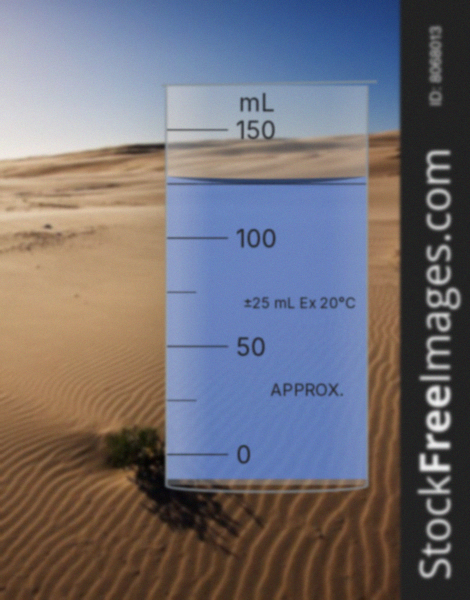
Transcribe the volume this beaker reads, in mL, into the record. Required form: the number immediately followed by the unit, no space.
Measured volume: 125mL
